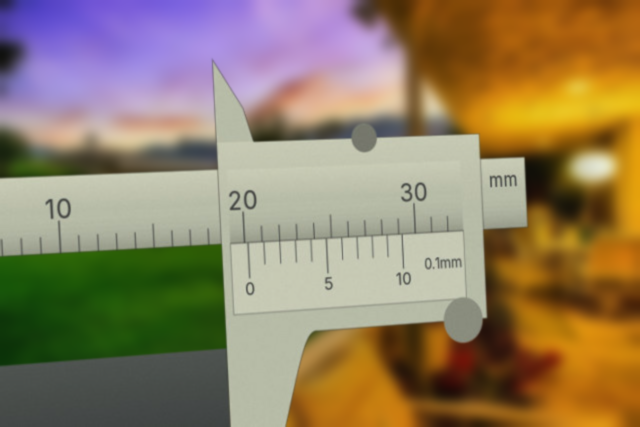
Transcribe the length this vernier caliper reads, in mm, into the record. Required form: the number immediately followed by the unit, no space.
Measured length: 20.2mm
